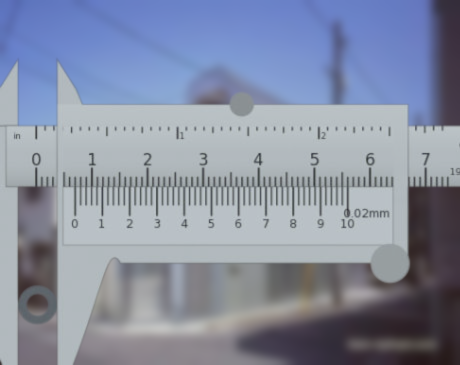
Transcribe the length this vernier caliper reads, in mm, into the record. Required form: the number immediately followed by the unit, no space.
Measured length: 7.0mm
